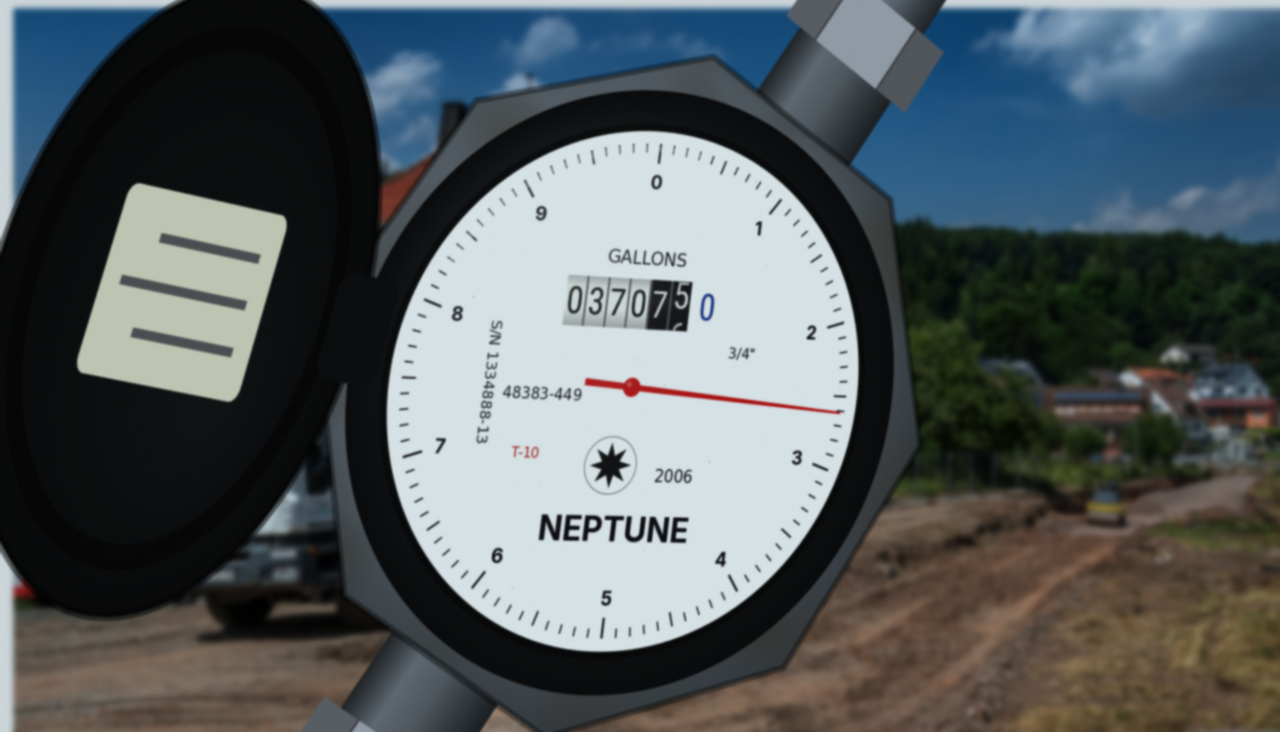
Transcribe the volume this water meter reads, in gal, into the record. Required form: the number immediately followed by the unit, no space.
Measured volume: 370752.6gal
